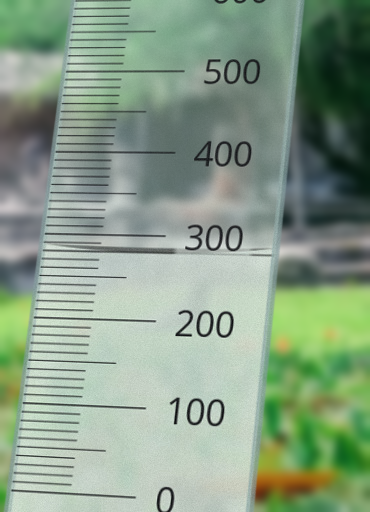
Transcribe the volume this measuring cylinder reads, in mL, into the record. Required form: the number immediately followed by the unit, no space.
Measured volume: 280mL
